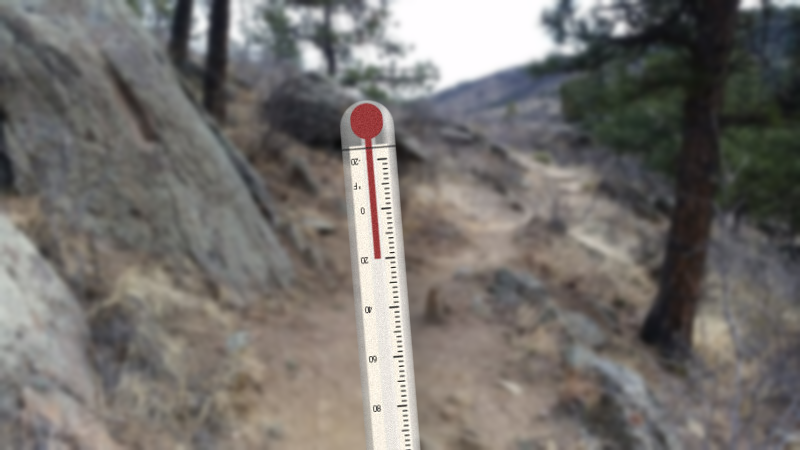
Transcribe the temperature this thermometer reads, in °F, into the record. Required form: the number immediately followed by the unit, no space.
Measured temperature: 20°F
